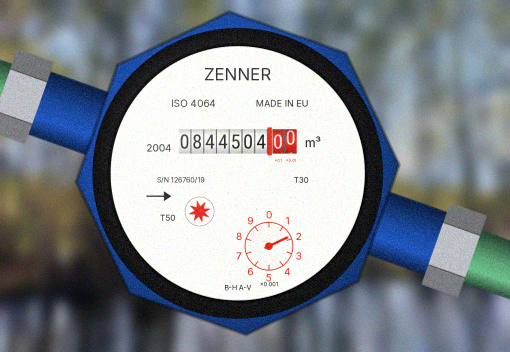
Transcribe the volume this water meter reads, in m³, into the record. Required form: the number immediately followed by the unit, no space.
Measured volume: 844504.001m³
